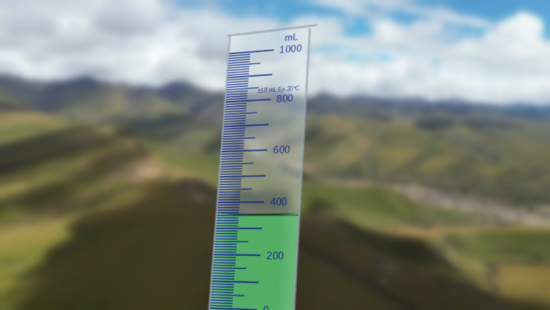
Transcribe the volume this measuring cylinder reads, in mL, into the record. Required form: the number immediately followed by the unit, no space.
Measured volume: 350mL
